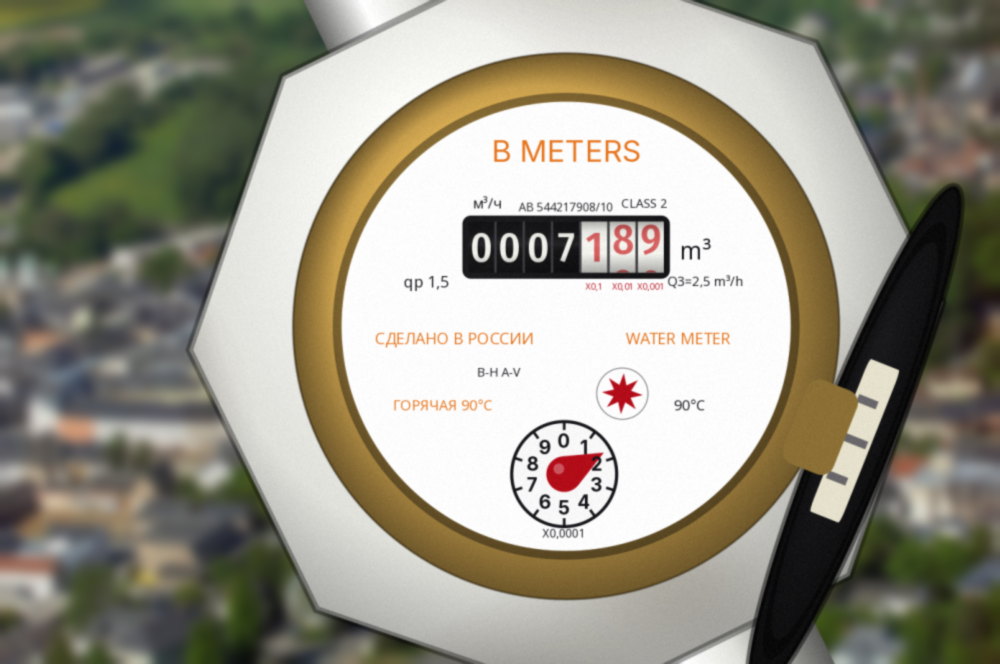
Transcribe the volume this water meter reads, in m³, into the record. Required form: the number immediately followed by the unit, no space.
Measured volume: 7.1891m³
